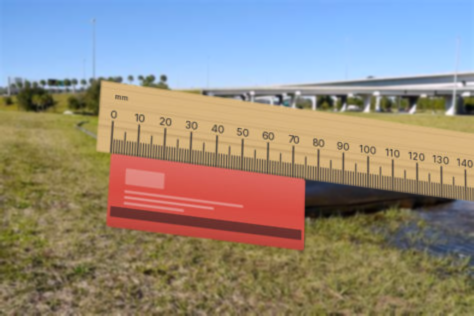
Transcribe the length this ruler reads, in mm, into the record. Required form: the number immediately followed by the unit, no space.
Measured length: 75mm
